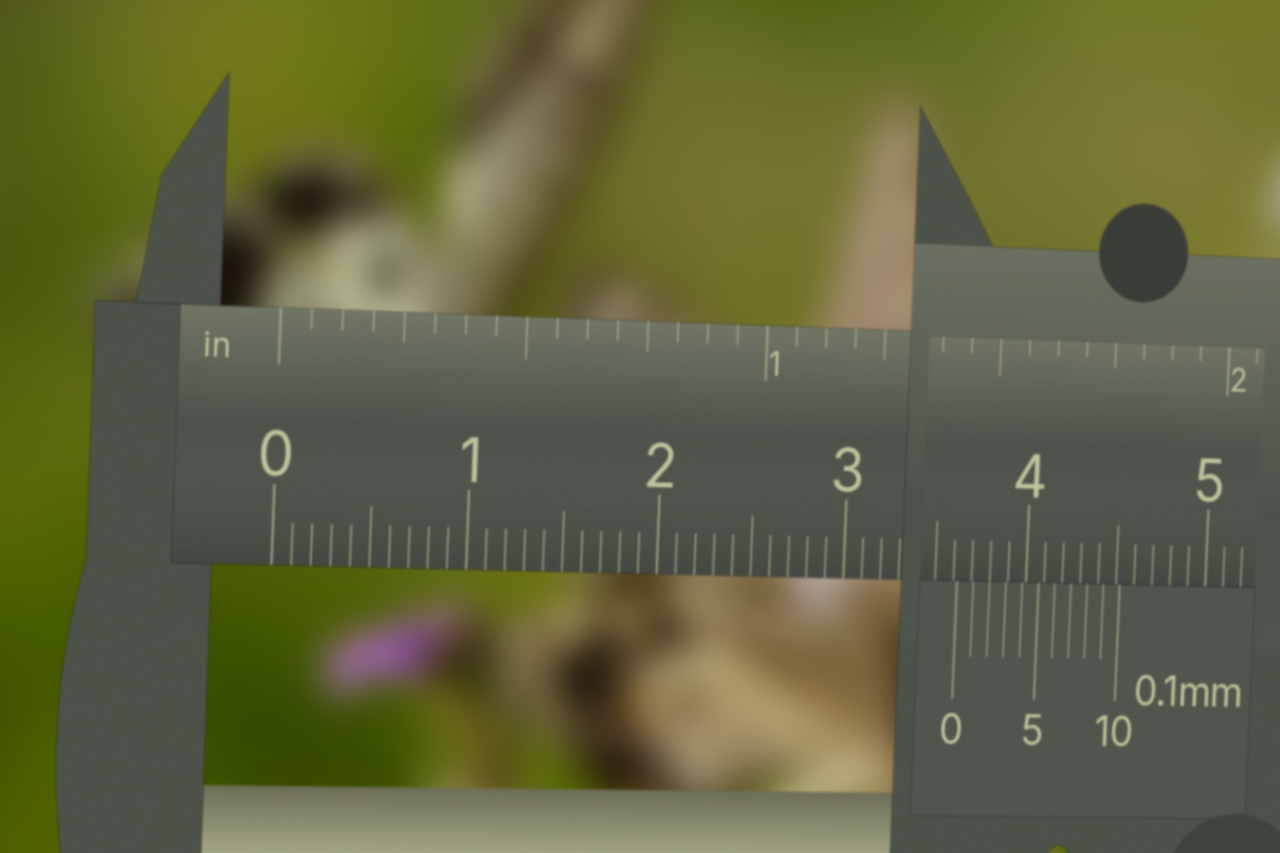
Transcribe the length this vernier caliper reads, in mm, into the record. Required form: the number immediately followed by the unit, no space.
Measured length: 36.2mm
